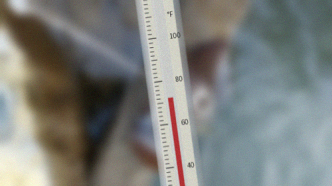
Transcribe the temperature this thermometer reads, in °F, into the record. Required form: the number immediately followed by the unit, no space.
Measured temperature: 72°F
